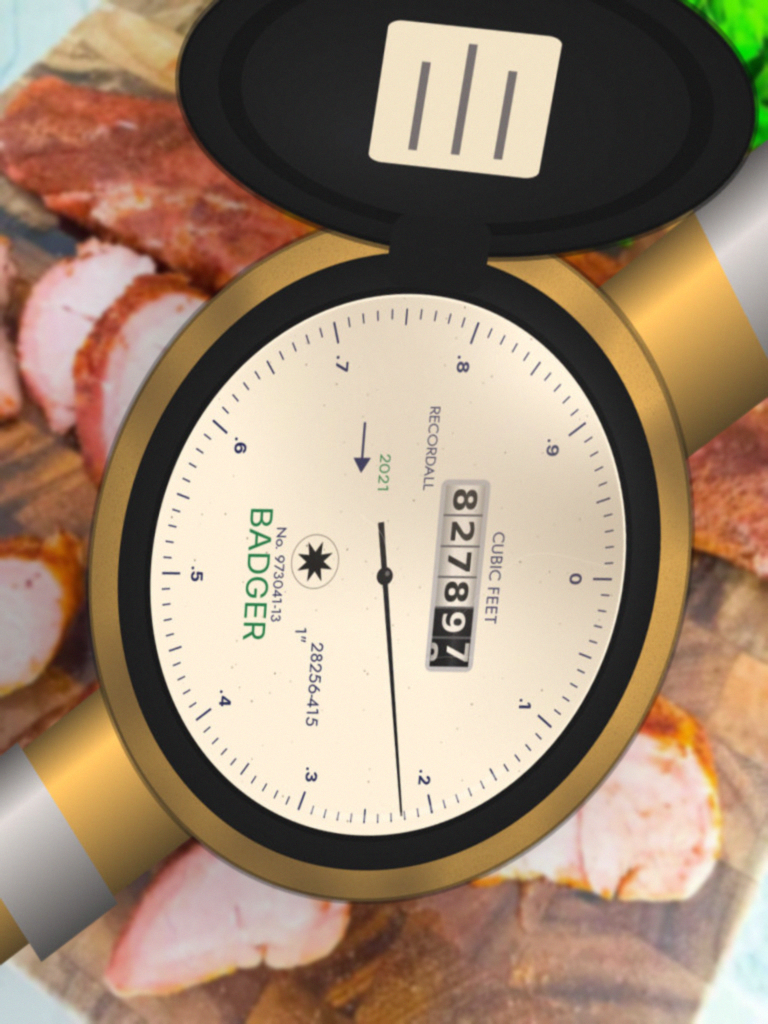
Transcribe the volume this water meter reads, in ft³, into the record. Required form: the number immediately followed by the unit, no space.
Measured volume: 827897.22ft³
